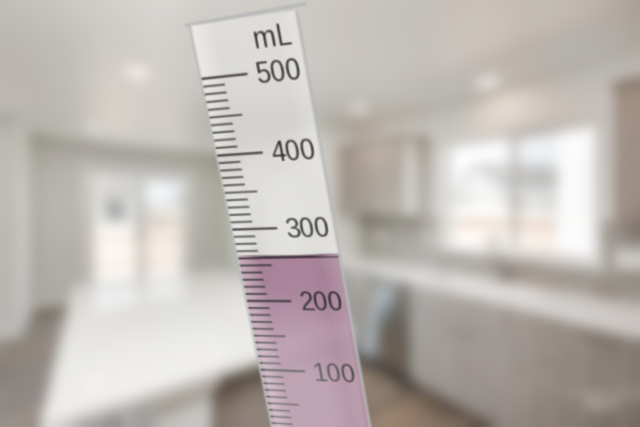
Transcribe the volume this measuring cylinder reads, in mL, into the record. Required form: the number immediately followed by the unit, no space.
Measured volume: 260mL
